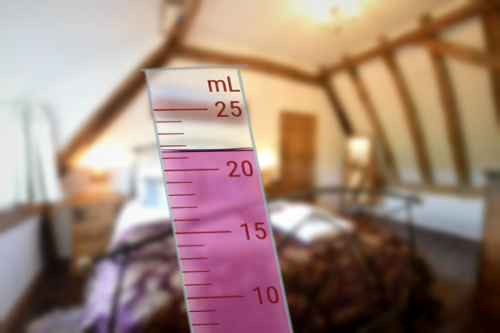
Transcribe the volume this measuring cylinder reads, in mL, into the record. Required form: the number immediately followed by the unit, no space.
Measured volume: 21.5mL
